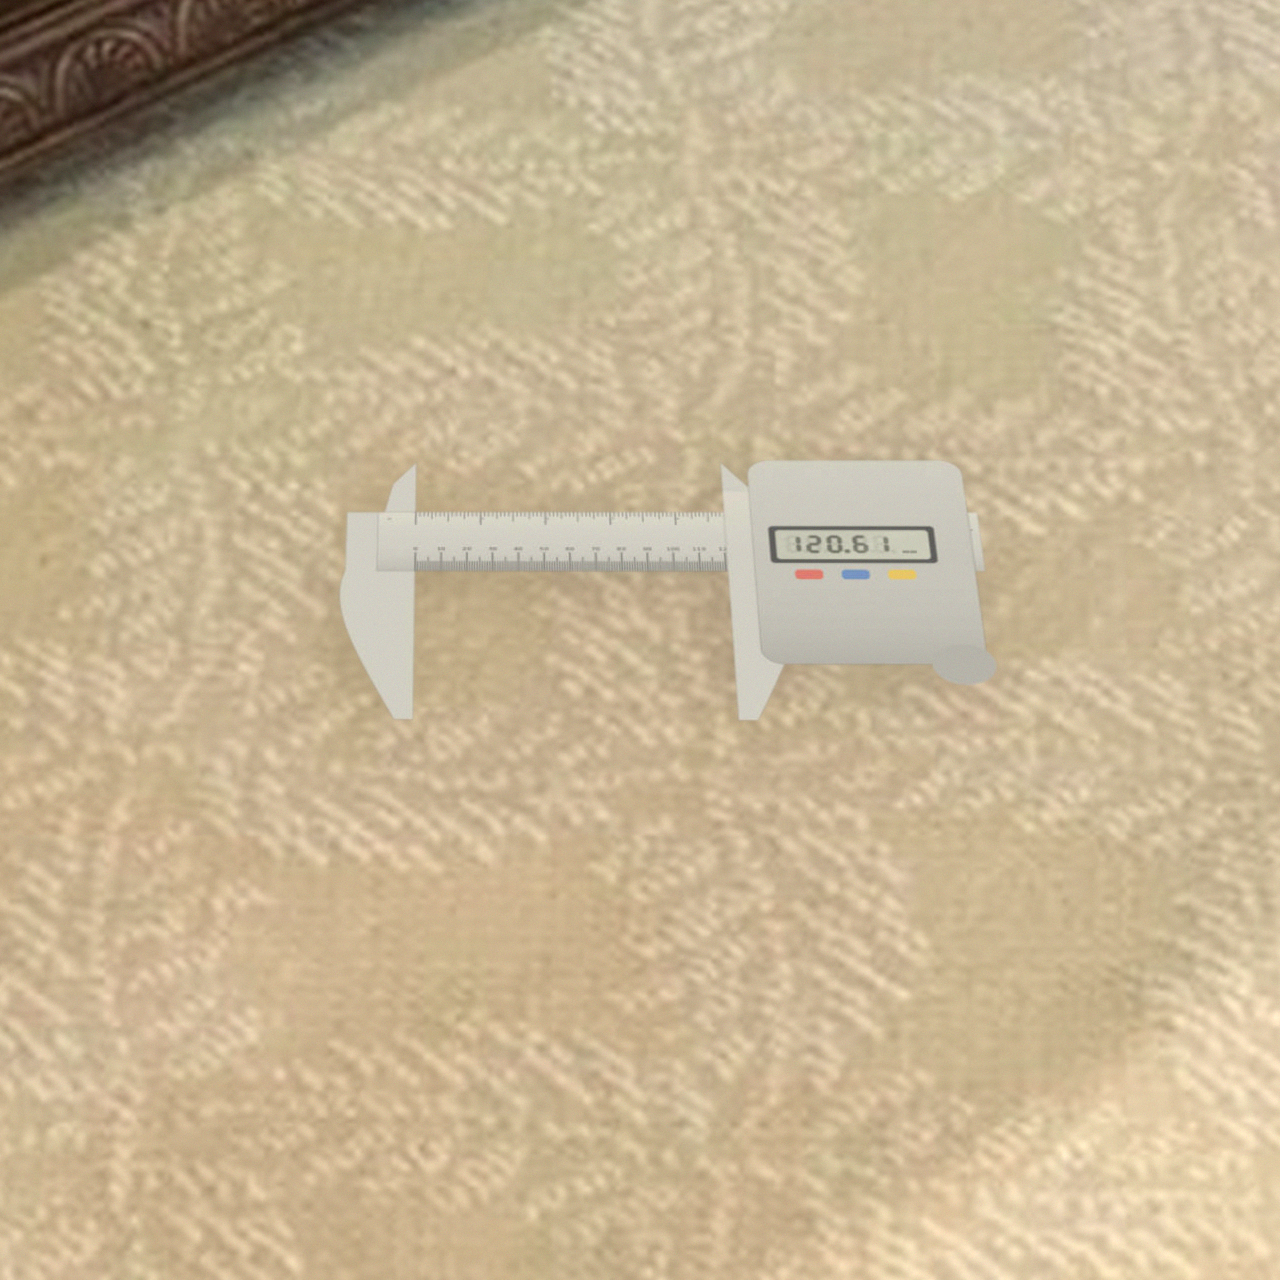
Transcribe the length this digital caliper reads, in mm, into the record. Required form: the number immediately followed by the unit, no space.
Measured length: 120.61mm
